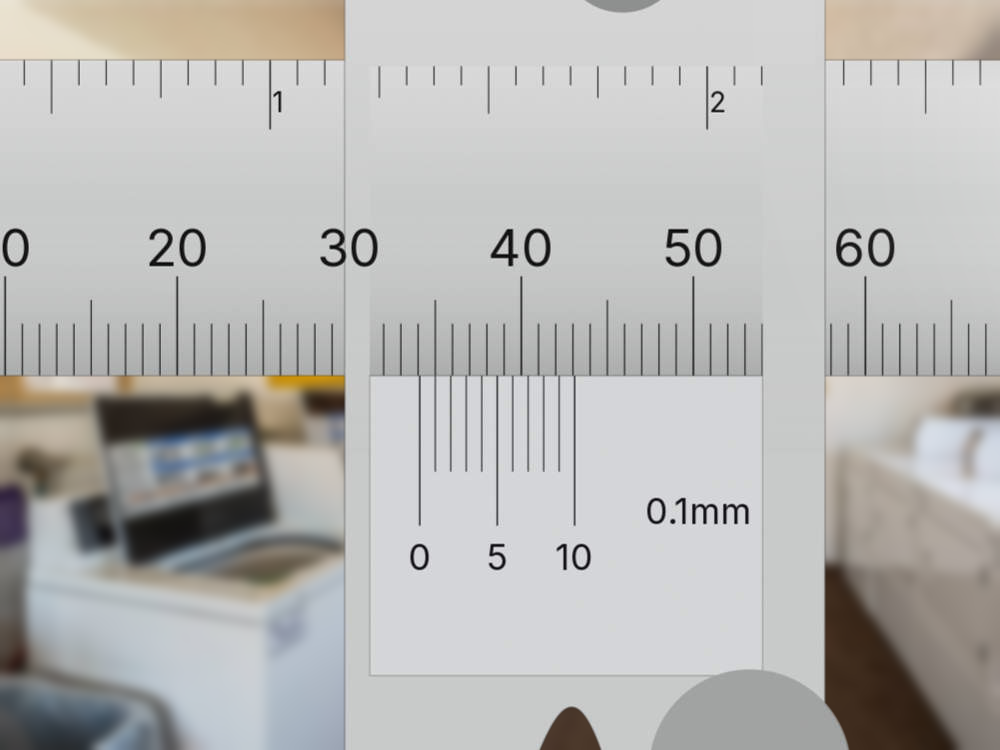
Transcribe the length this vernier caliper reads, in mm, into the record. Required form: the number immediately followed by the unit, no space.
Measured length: 34.1mm
